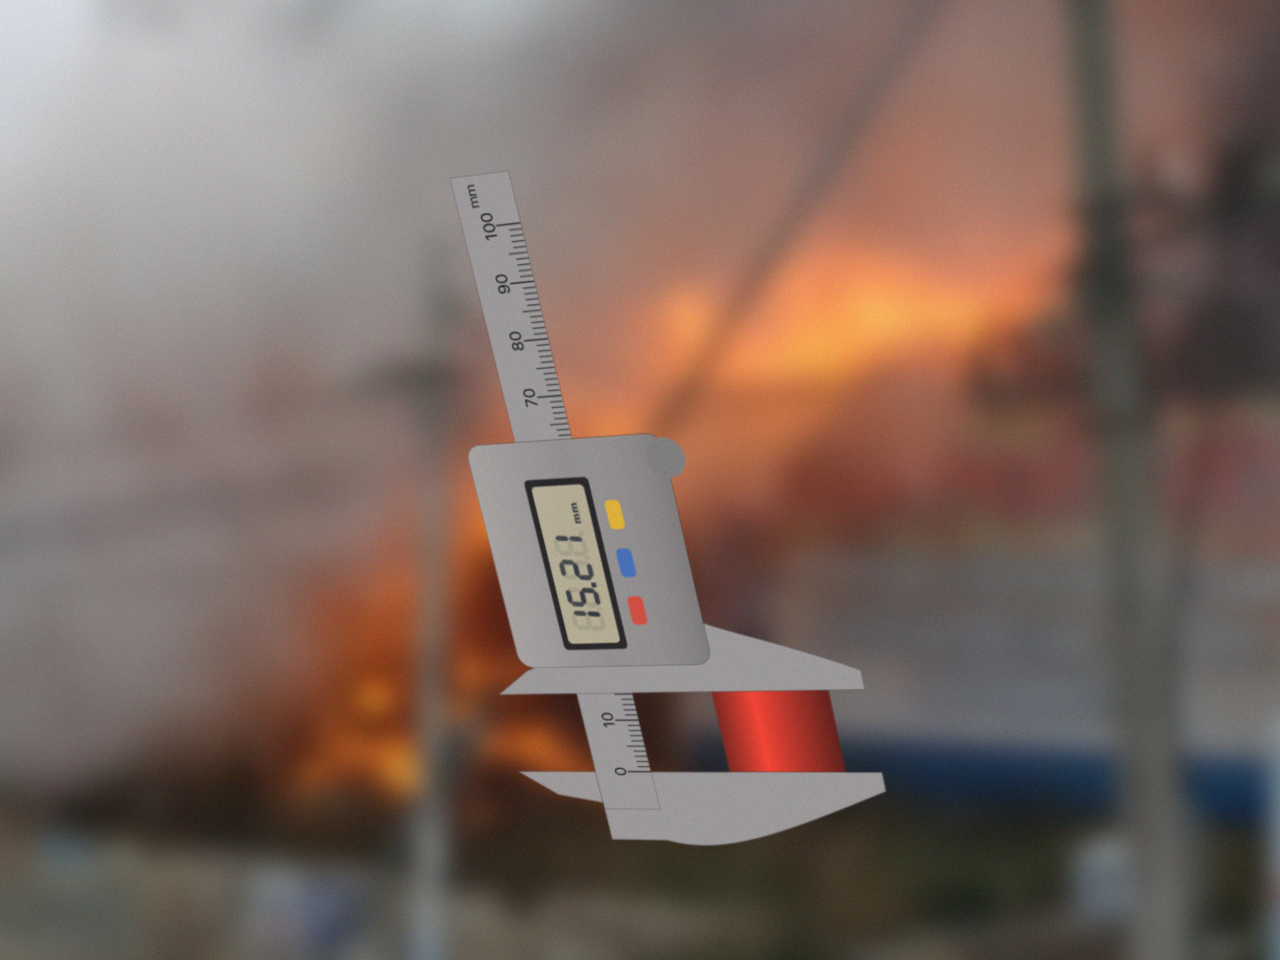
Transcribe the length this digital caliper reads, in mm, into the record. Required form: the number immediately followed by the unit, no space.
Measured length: 15.21mm
